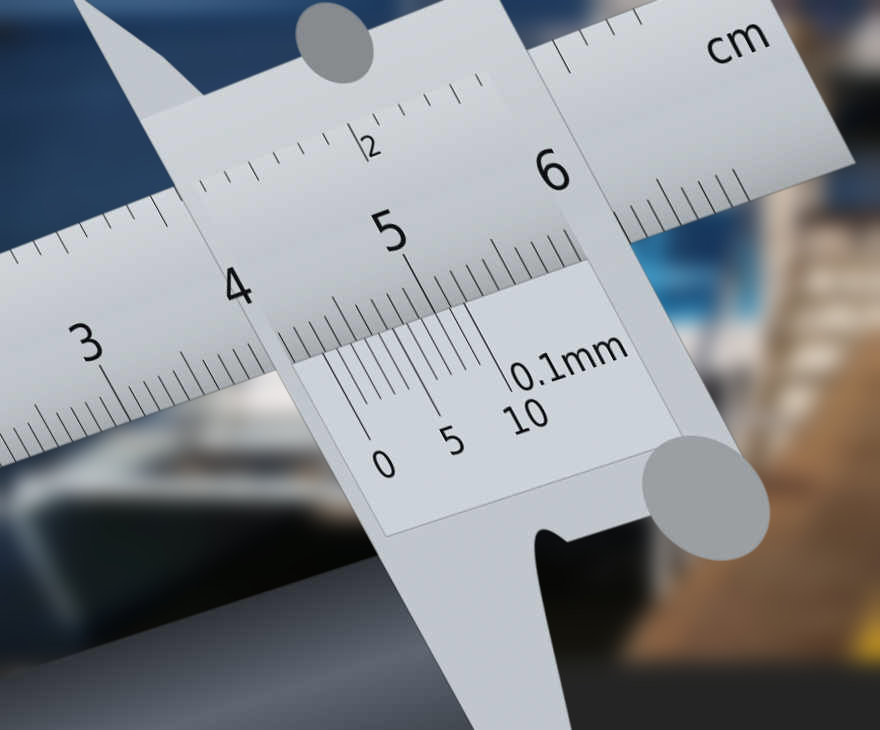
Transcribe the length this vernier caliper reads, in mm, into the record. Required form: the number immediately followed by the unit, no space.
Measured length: 42.8mm
